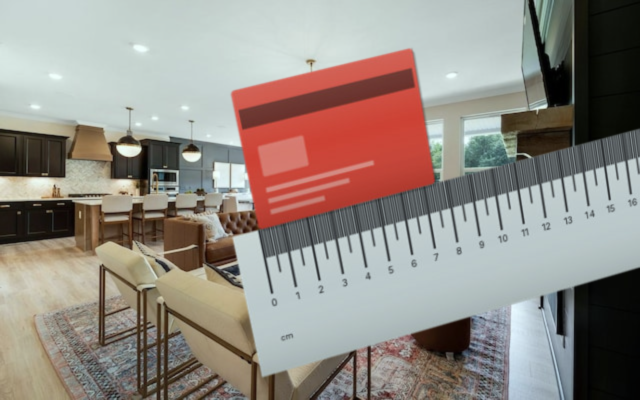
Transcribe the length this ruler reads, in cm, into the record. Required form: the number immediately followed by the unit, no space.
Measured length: 7.5cm
